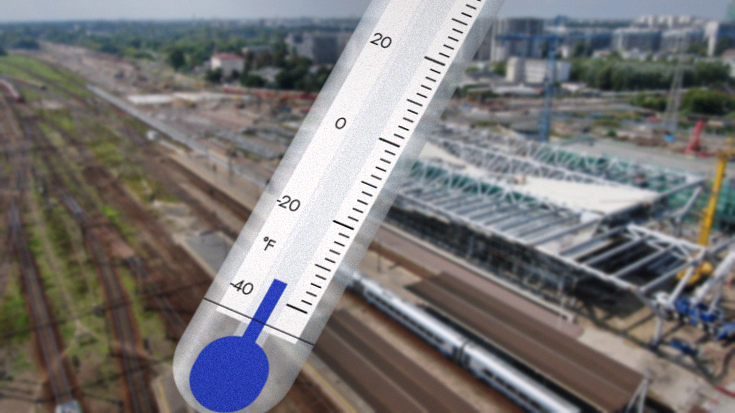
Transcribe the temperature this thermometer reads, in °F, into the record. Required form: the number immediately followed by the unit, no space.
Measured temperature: -36°F
